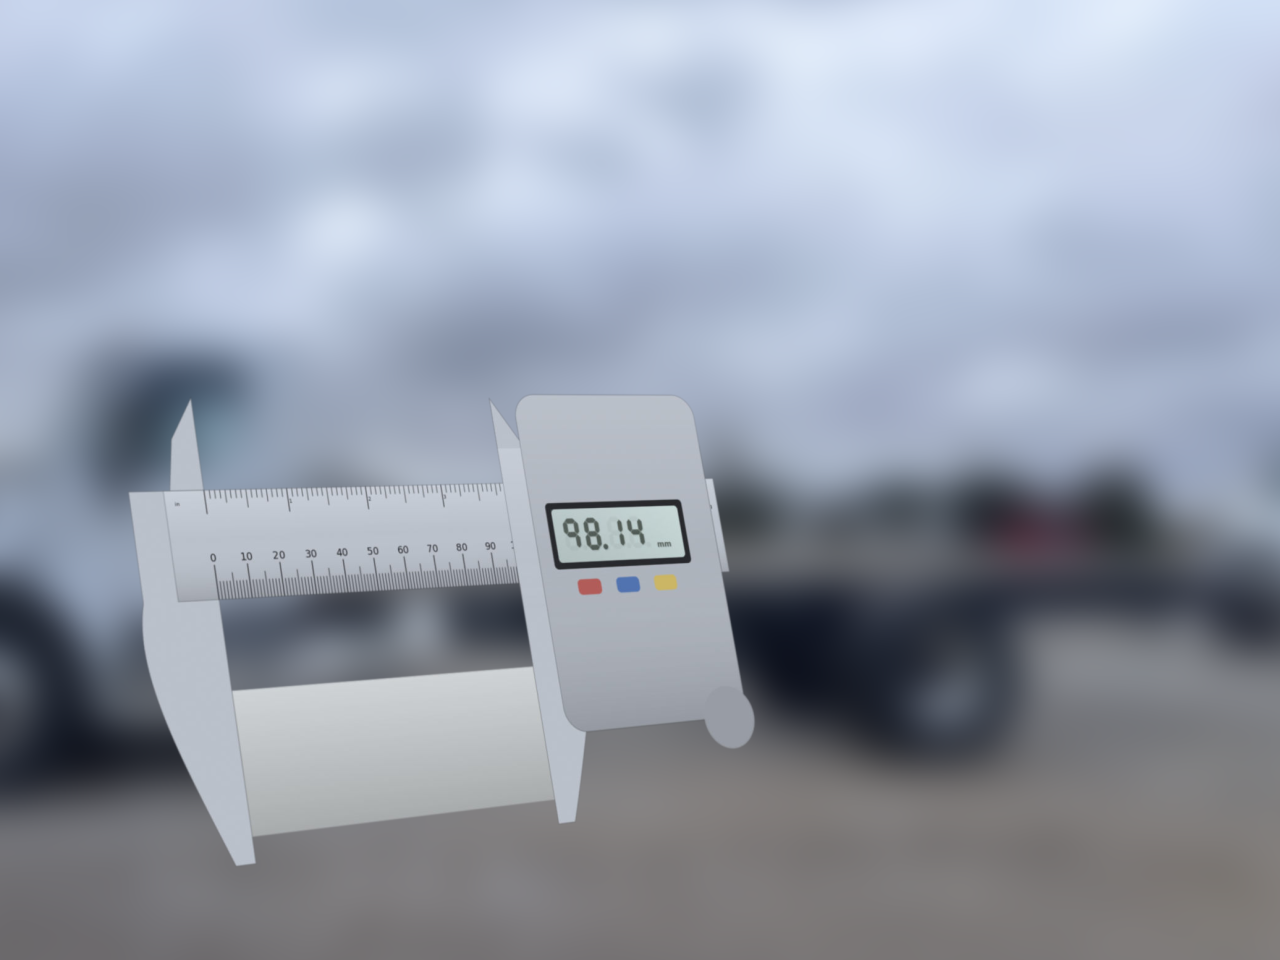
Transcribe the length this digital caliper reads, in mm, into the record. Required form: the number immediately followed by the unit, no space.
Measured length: 98.14mm
